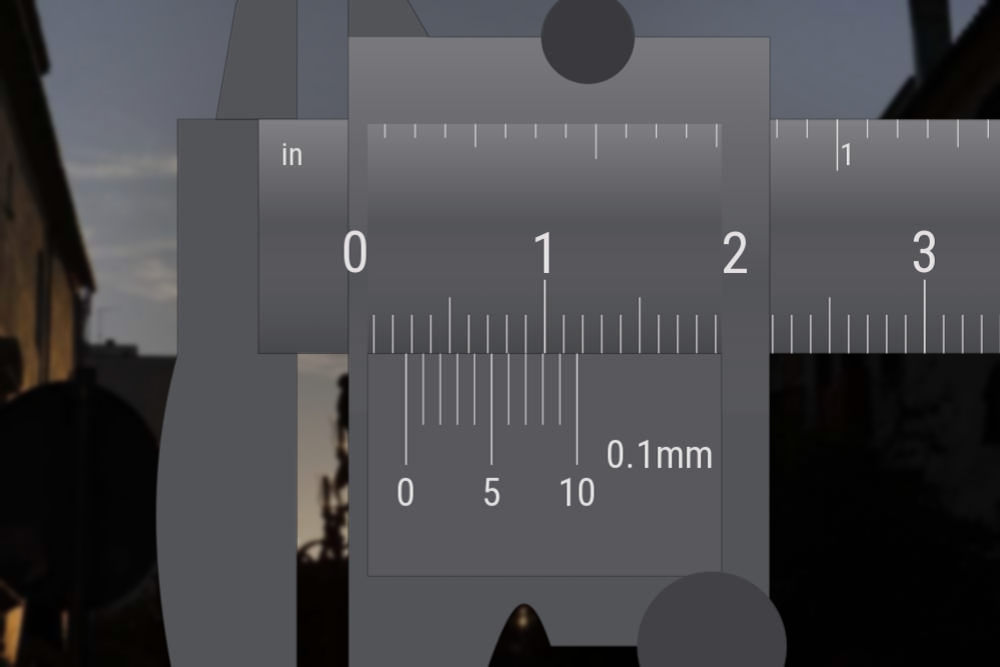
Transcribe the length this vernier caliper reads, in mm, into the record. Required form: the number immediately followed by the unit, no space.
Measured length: 2.7mm
